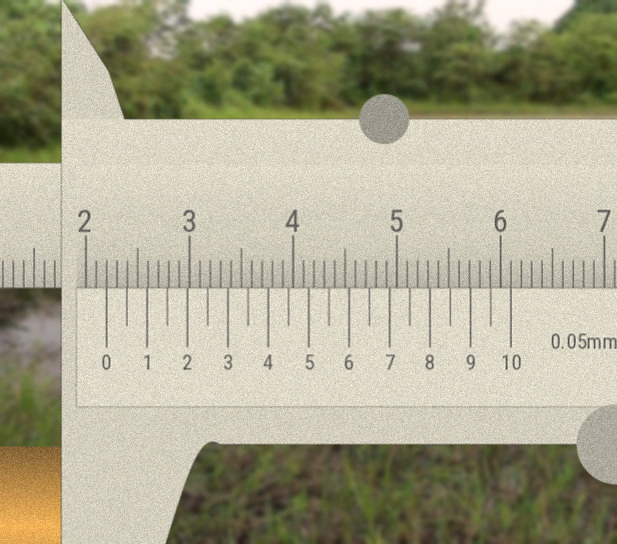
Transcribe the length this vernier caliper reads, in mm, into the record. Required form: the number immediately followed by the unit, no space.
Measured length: 22.0mm
